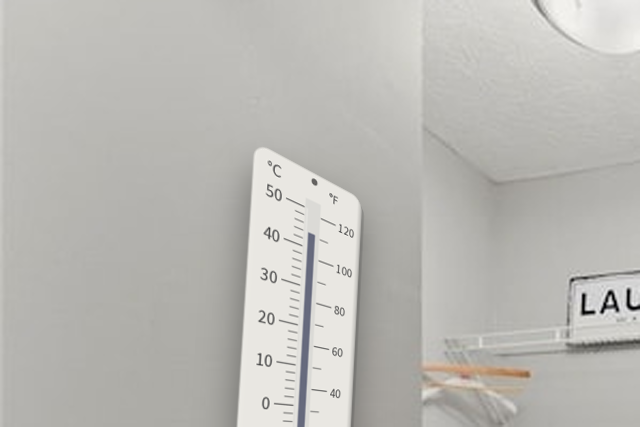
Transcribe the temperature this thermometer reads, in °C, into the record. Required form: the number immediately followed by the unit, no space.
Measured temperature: 44°C
